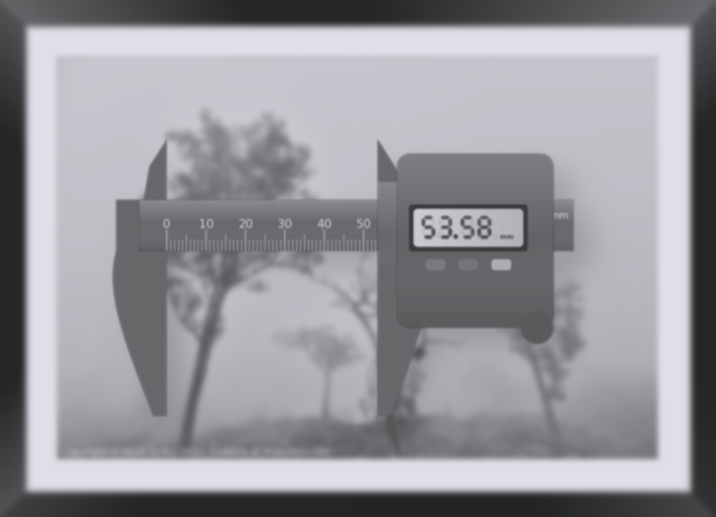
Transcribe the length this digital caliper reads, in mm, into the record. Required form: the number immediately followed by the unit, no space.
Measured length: 53.58mm
